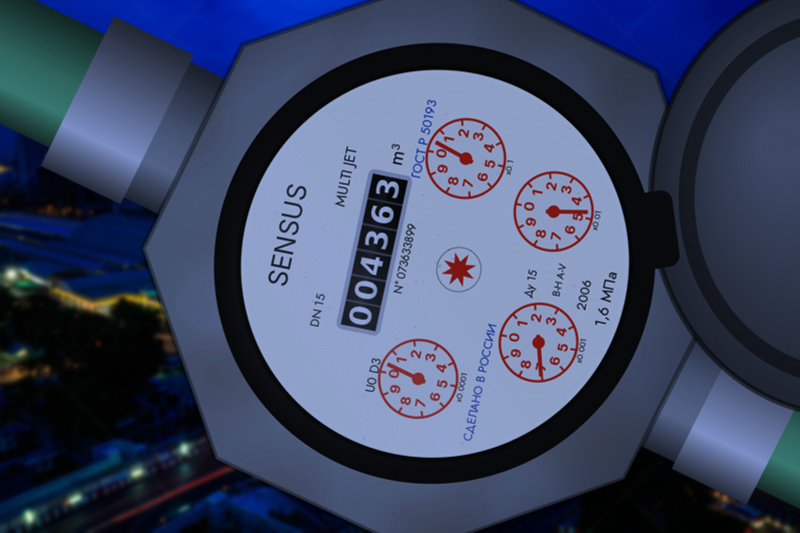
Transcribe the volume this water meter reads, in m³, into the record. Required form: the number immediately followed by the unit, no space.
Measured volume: 4363.0470m³
